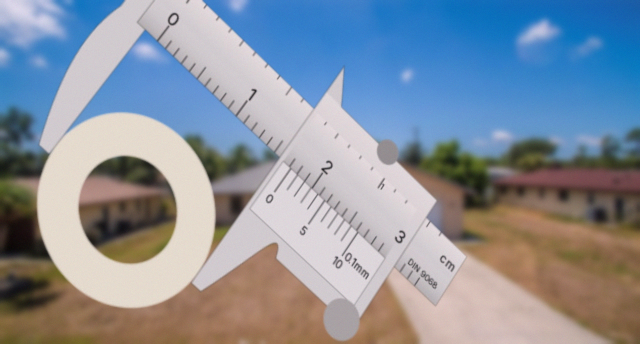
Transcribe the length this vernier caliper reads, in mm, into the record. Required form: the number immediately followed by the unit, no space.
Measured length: 17.2mm
